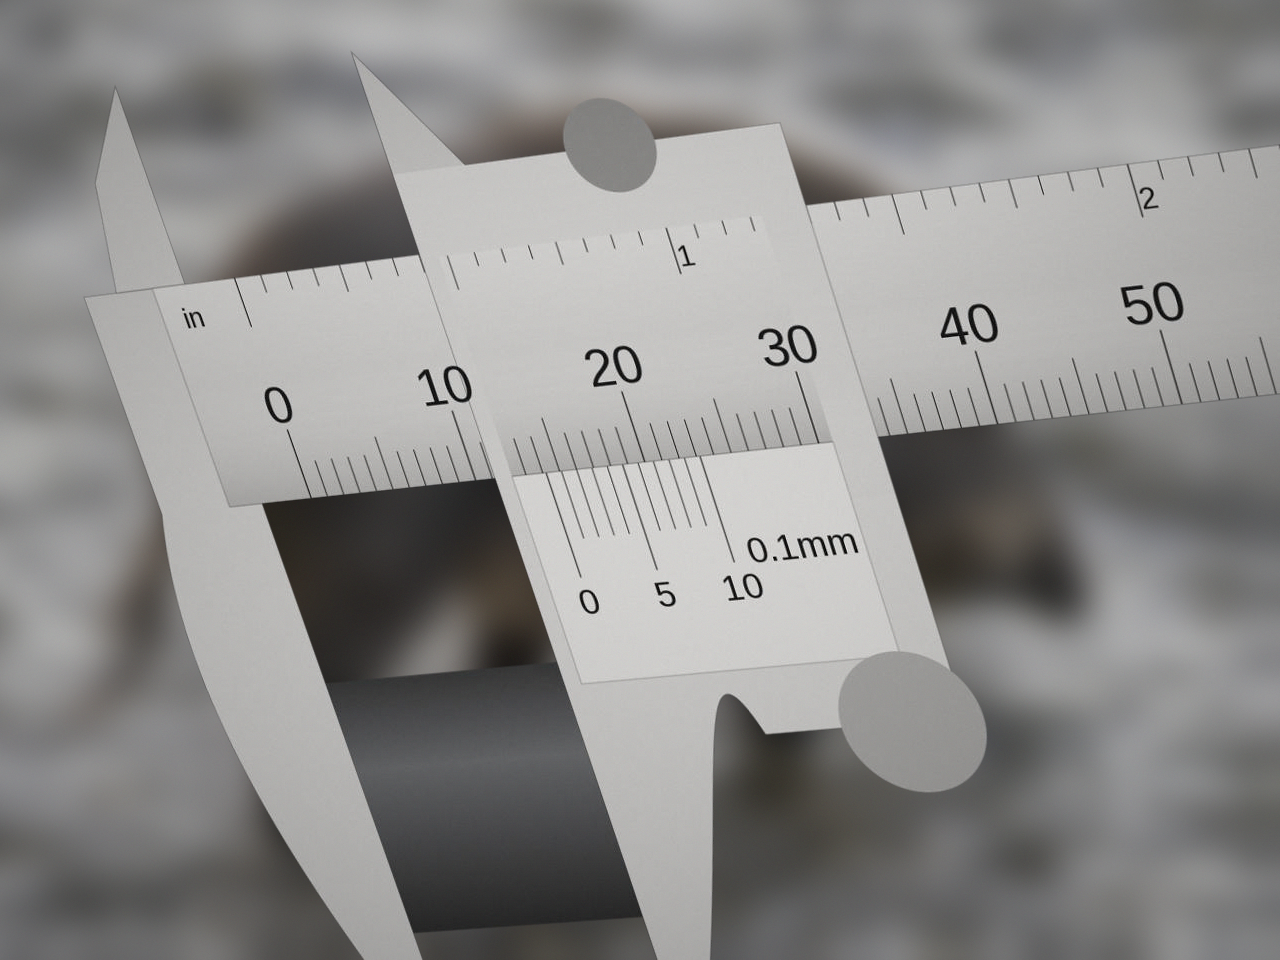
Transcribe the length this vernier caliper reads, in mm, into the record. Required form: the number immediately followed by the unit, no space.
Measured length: 14.2mm
